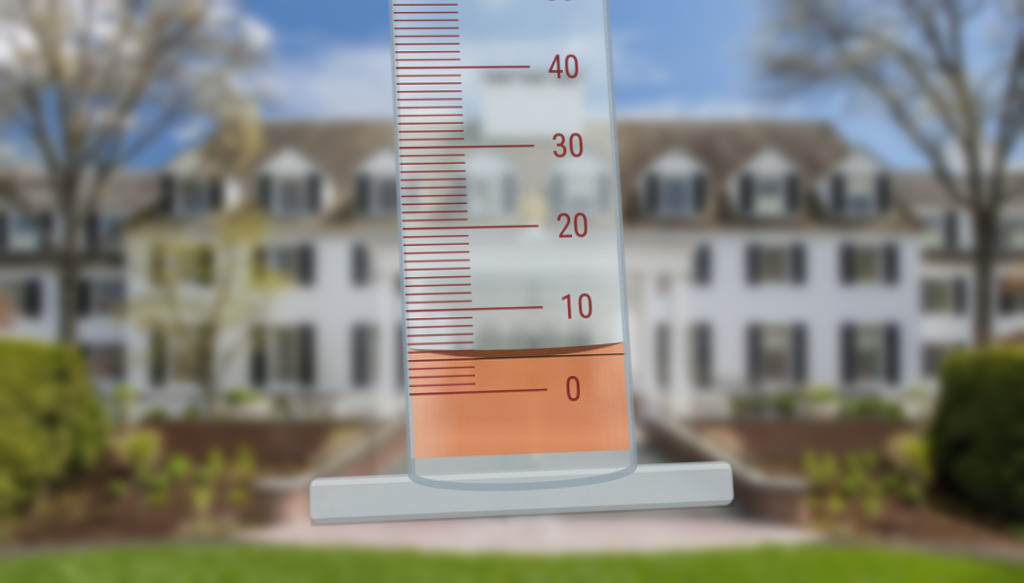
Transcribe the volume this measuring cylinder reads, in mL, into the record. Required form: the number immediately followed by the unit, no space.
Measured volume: 4mL
